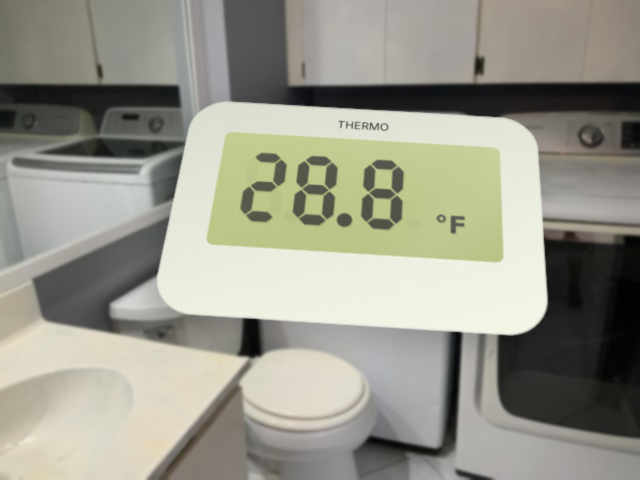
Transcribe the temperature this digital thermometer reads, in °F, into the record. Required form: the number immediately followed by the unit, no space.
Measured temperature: 28.8°F
